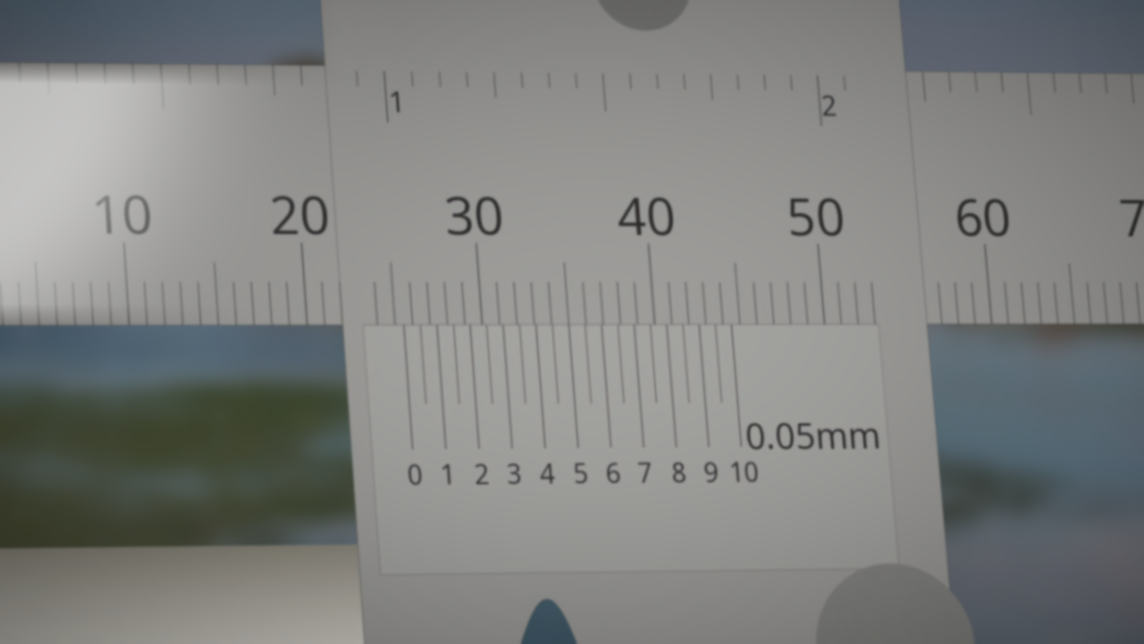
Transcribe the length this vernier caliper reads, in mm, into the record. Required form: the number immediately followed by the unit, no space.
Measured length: 25.5mm
